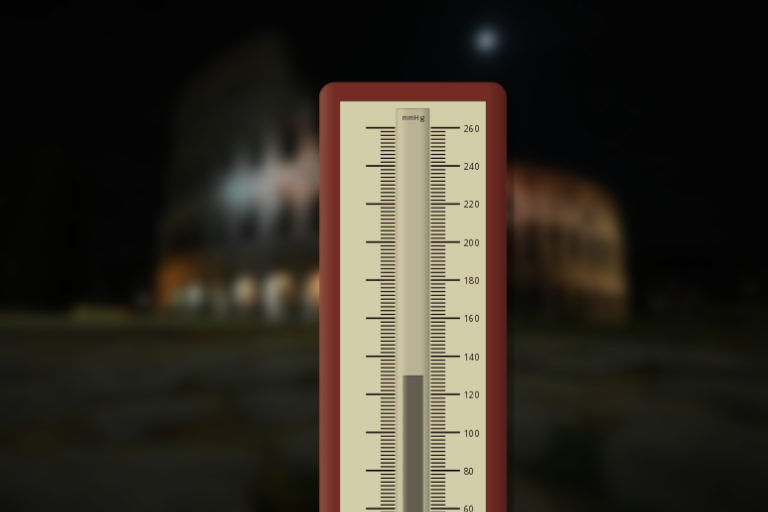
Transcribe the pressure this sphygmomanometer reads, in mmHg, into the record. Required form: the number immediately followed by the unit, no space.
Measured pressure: 130mmHg
